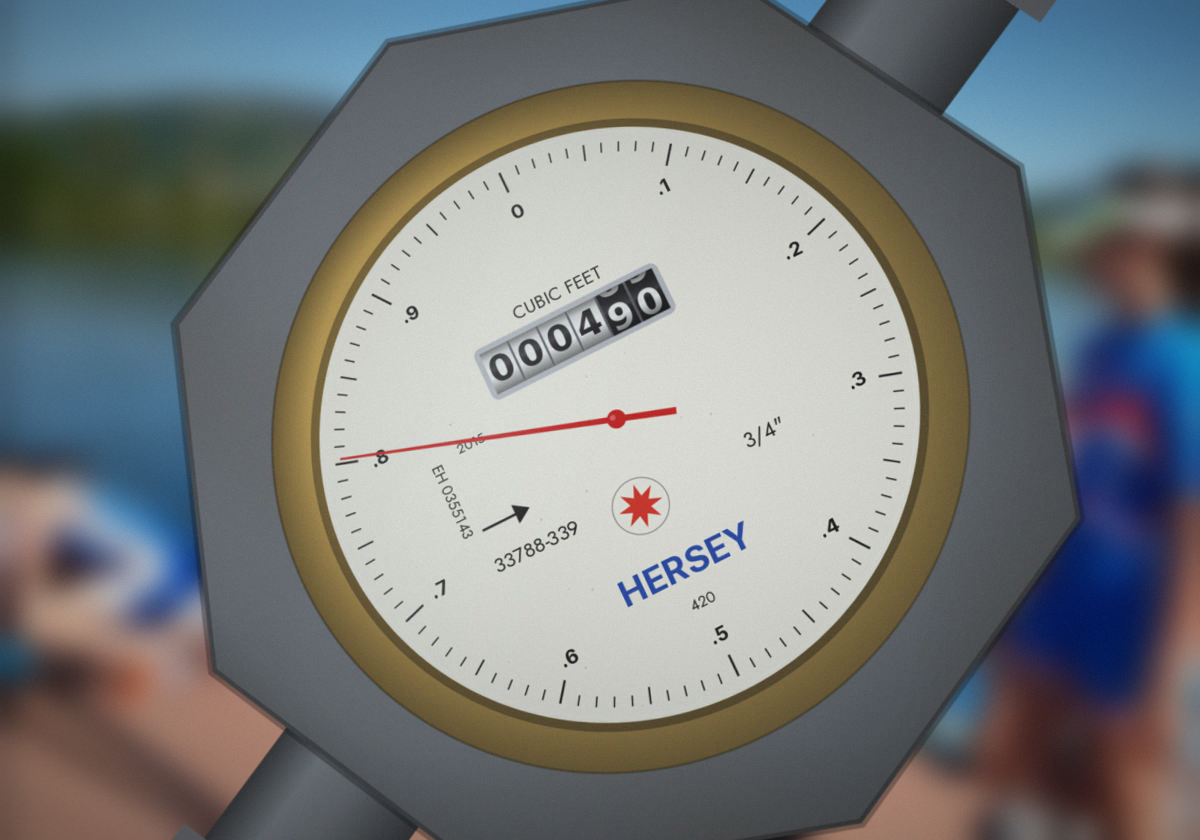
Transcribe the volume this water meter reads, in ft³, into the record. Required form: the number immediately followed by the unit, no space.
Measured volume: 489.80ft³
